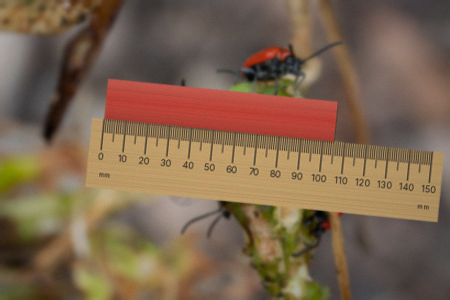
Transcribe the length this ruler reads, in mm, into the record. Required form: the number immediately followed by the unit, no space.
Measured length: 105mm
